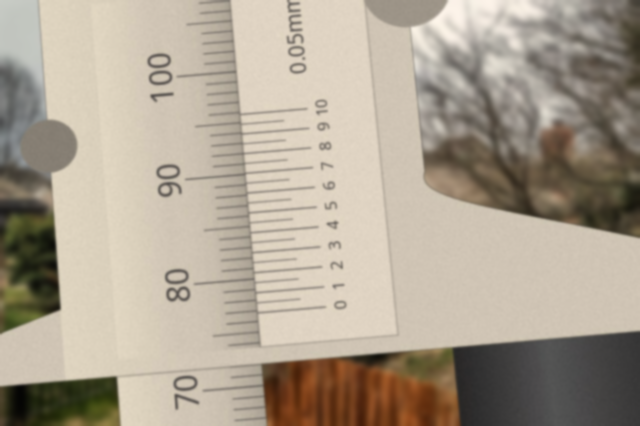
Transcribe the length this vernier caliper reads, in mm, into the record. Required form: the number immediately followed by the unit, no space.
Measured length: 76.8mm
